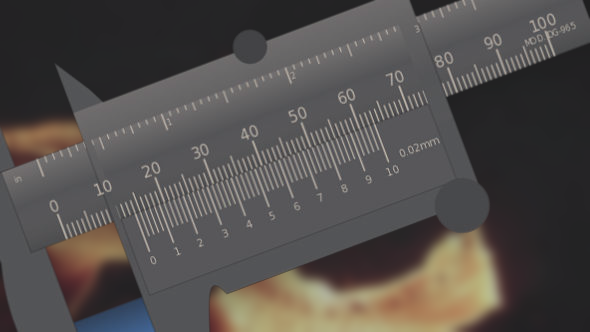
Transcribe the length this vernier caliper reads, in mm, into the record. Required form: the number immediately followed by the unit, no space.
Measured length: 14.0mm
